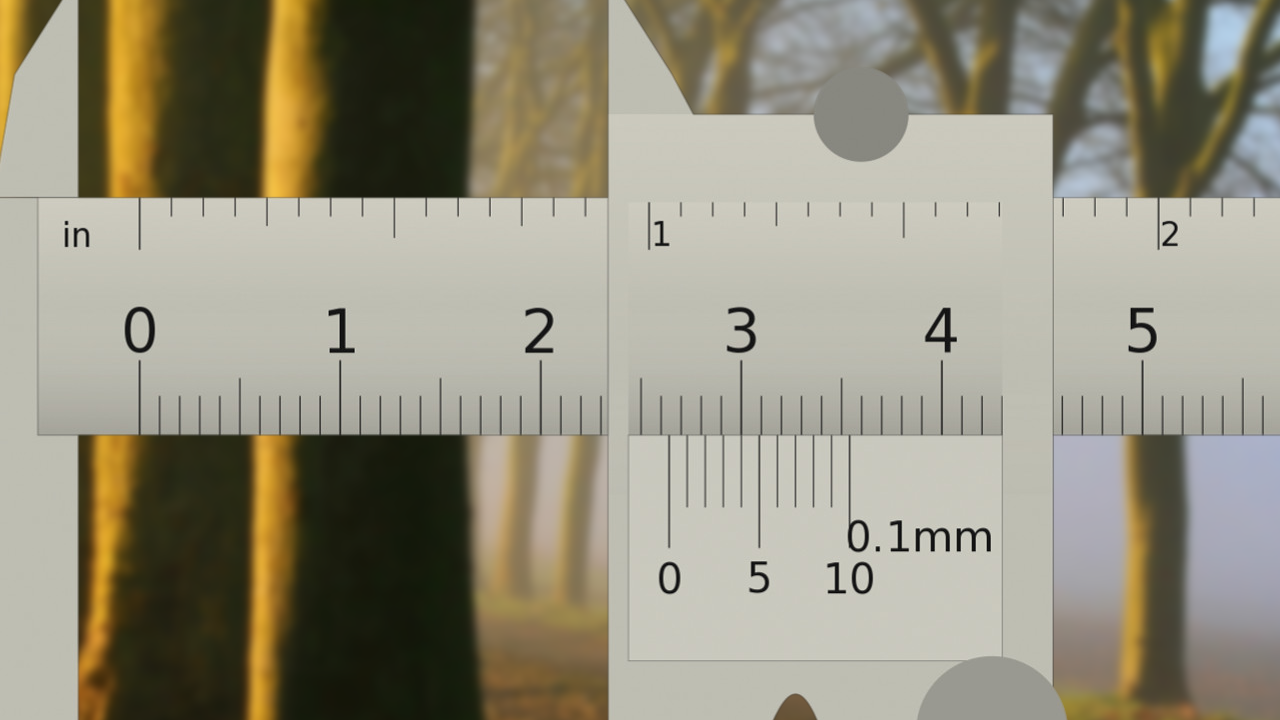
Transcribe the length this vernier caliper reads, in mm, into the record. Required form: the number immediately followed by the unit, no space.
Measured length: 26.4mm
